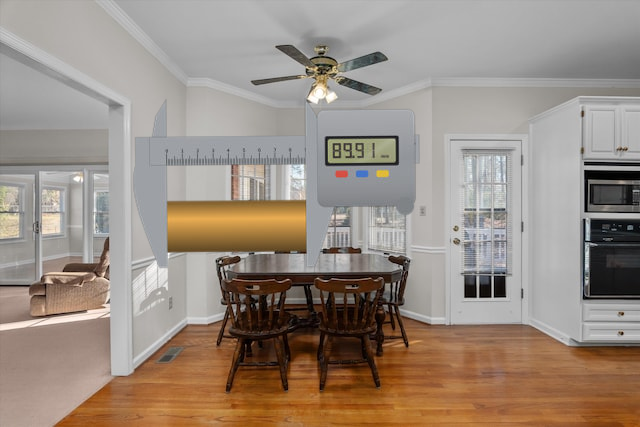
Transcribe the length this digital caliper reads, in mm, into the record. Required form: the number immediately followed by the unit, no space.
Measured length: 89.91mm
